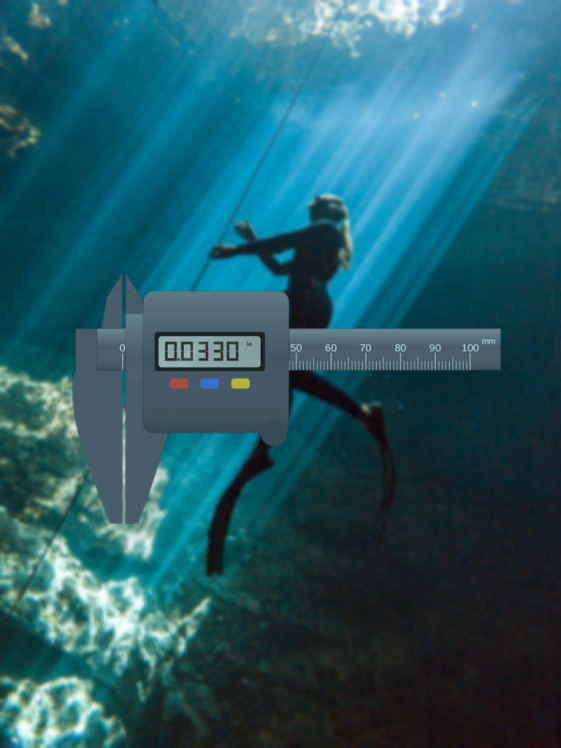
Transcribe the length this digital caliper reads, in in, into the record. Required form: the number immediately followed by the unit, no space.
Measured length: 0.0330in
